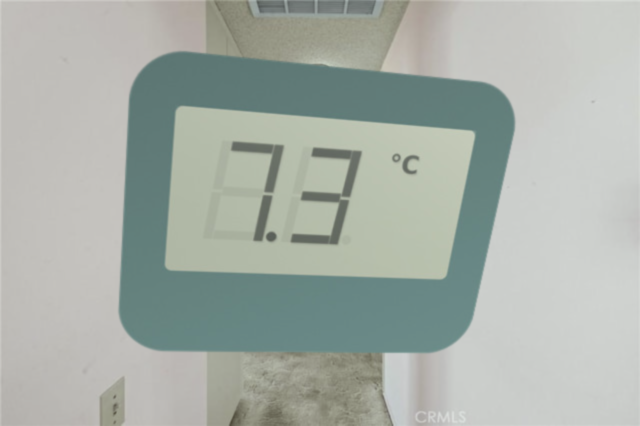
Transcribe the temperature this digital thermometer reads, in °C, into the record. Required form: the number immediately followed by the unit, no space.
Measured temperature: 7.3°C
